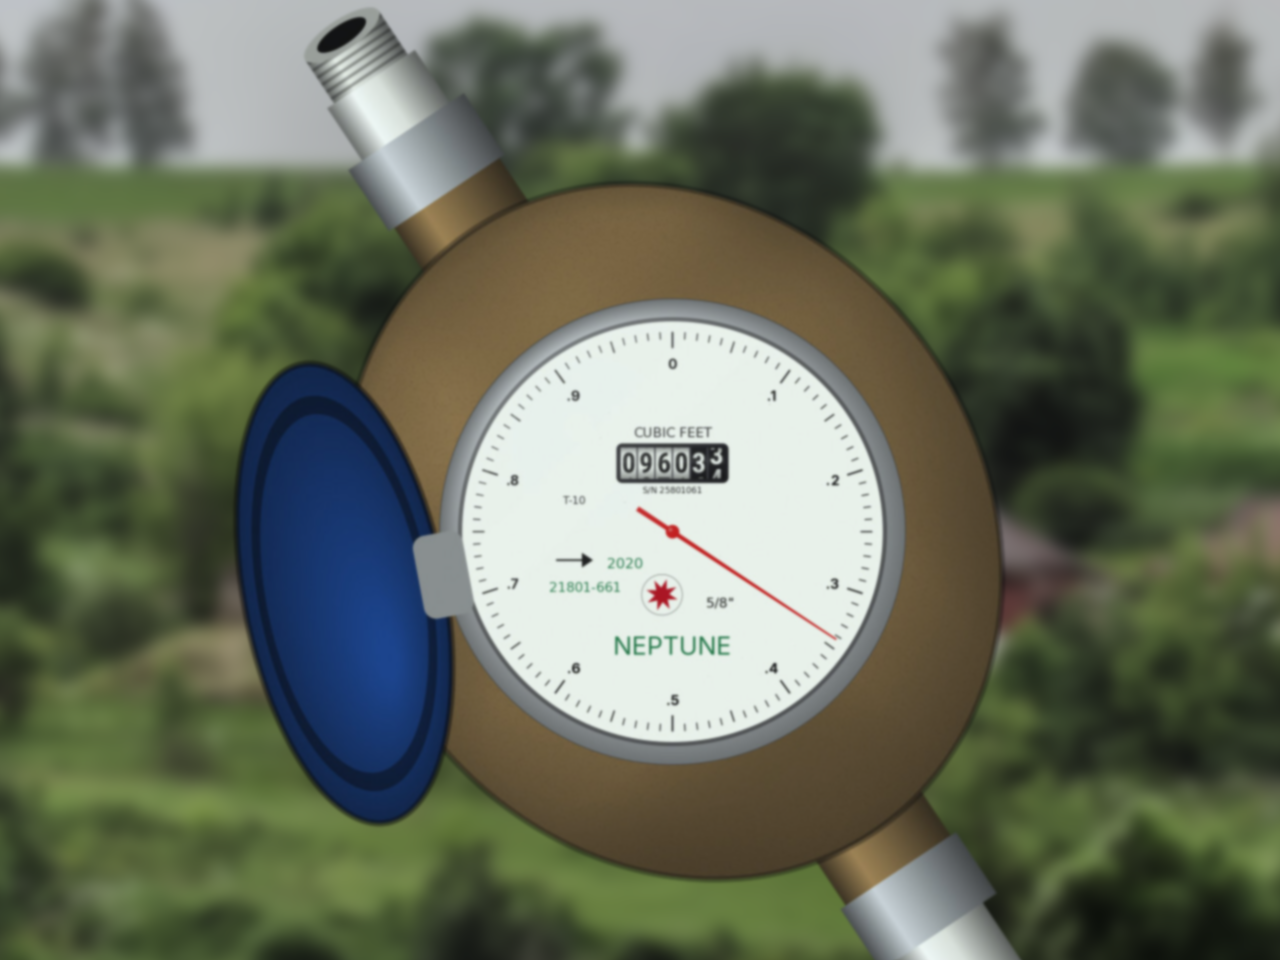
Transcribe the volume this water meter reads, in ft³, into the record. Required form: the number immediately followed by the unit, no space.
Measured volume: 96033.34ft³
